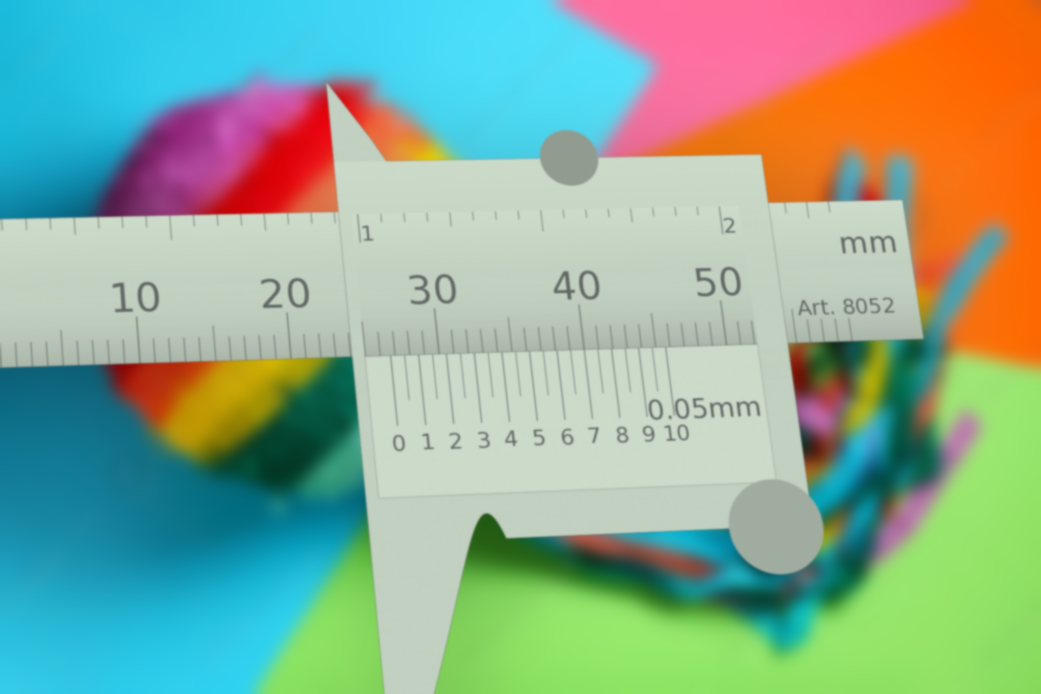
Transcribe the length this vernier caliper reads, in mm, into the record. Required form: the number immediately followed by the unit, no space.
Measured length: 26.7mm
